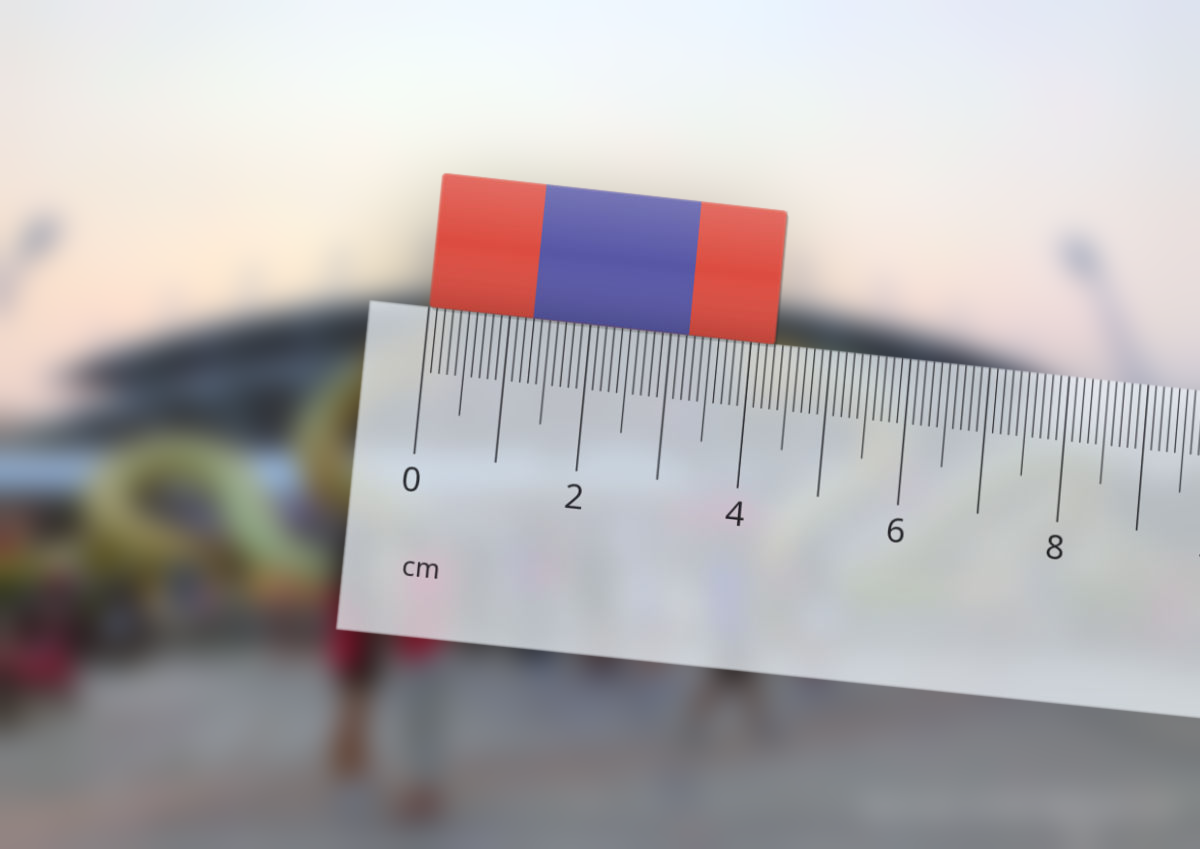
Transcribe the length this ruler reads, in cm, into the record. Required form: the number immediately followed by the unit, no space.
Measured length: 4.3cm
